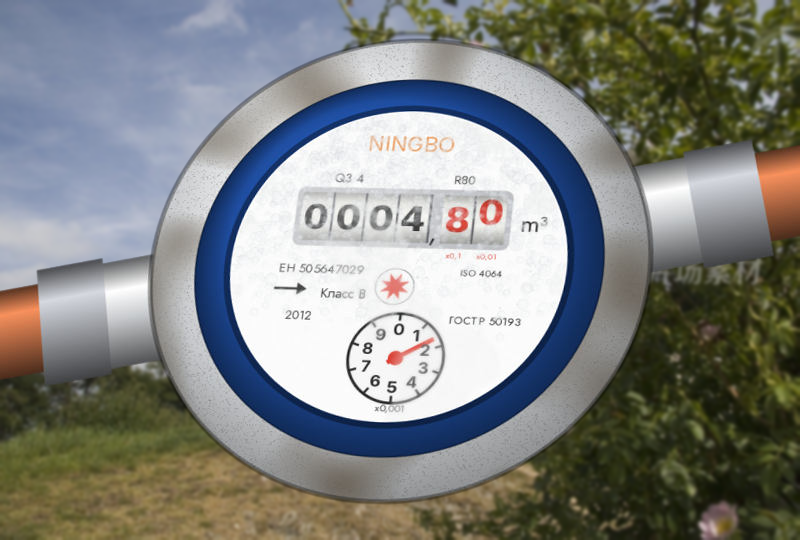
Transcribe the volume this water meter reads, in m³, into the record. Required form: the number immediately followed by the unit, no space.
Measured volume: 4.801m³
